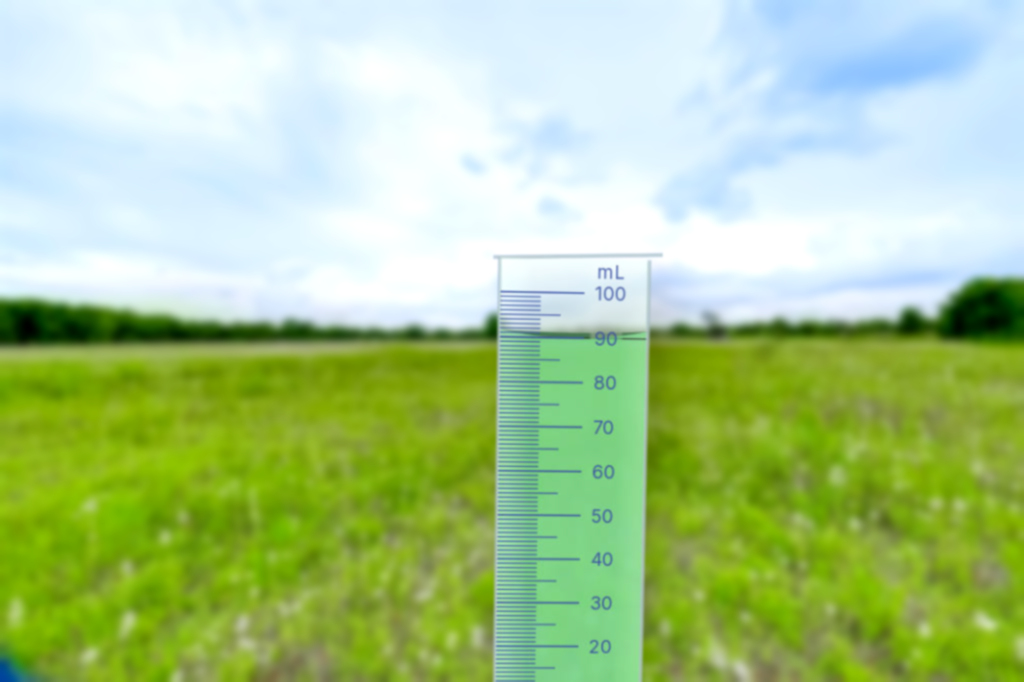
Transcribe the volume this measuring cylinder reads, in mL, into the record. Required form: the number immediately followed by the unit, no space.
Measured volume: 90mL
